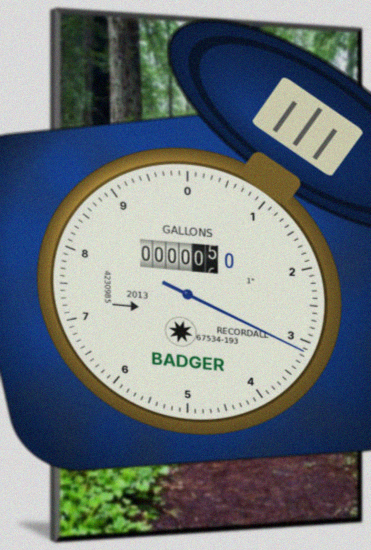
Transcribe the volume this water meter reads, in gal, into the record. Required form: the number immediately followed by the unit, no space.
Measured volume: 53.1gal
